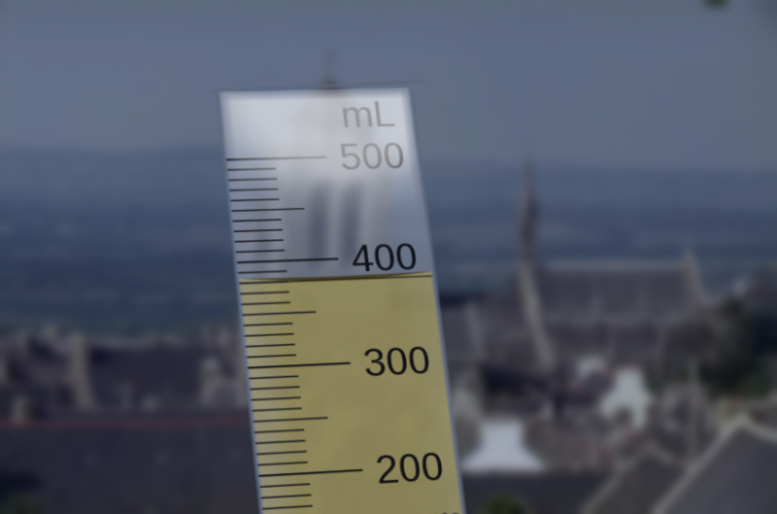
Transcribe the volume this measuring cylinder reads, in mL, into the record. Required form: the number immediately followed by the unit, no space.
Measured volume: 380mL
